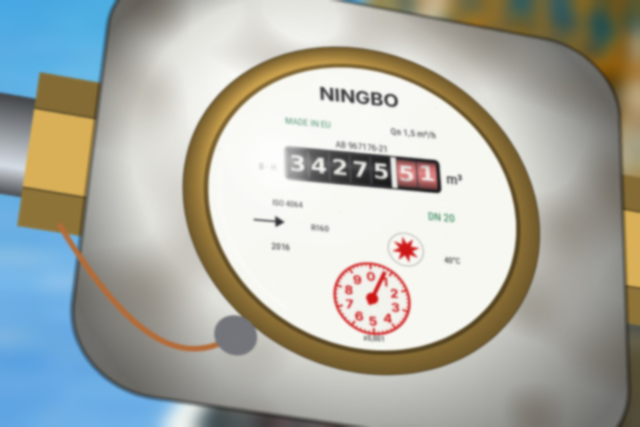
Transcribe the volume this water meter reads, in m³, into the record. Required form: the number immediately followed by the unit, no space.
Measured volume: 34275.510m³
